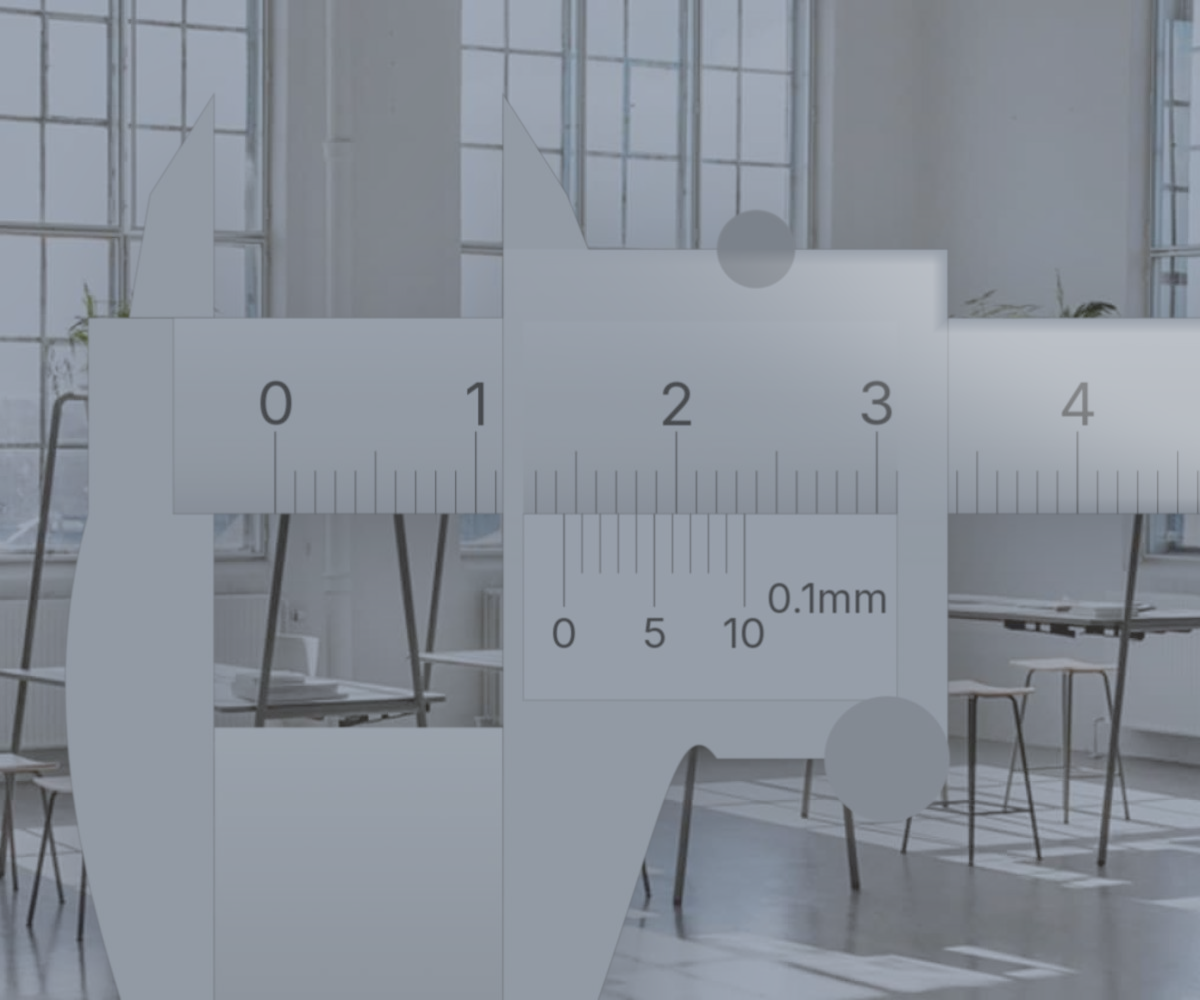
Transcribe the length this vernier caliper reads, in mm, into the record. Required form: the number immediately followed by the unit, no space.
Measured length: 14.4mm
